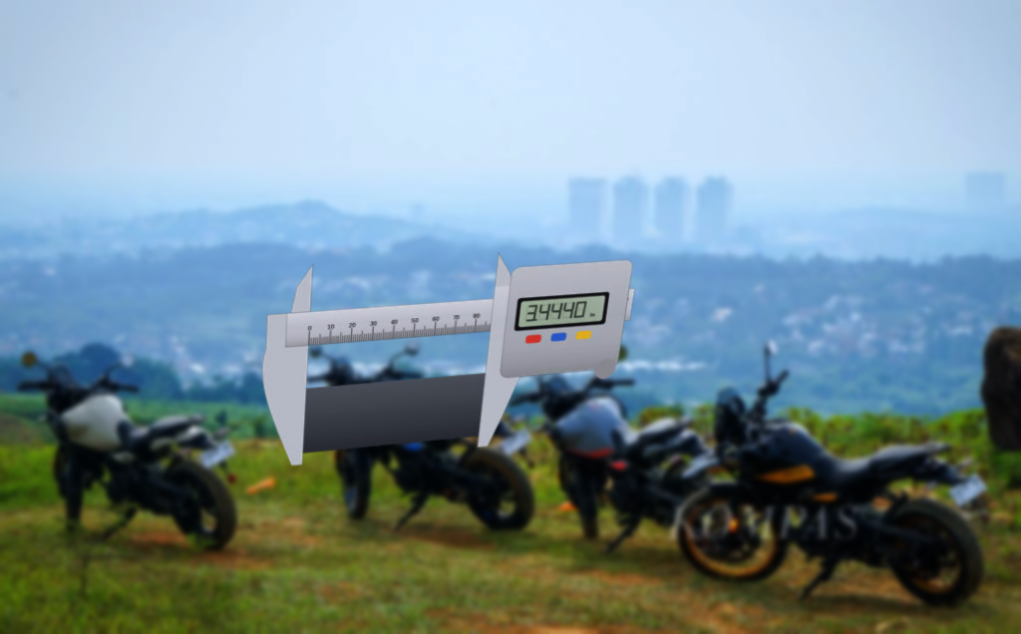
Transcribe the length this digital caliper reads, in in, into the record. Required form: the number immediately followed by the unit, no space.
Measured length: 3.4440in
